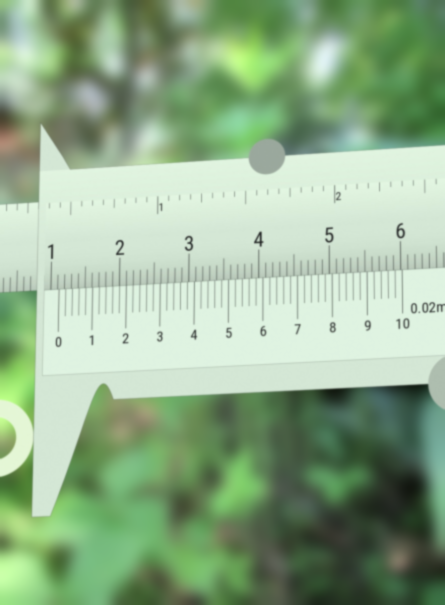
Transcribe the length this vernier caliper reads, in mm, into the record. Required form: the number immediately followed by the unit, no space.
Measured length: 11.2mm
